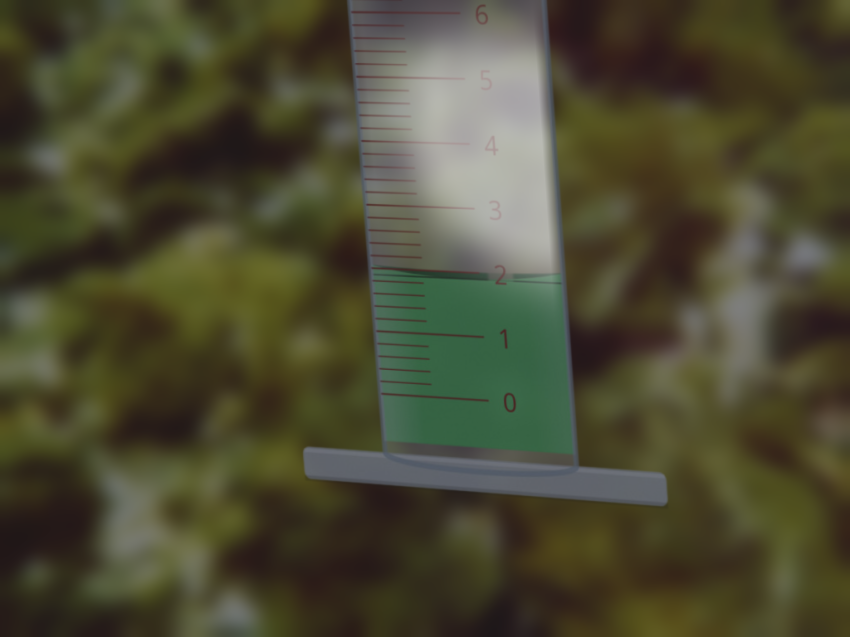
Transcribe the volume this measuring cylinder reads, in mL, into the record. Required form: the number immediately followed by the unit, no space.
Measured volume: 1.9mL
